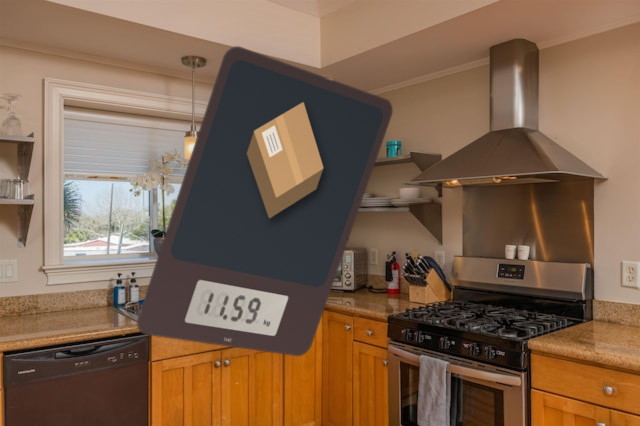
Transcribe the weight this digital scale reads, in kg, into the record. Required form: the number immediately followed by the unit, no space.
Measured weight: 11.59kg
